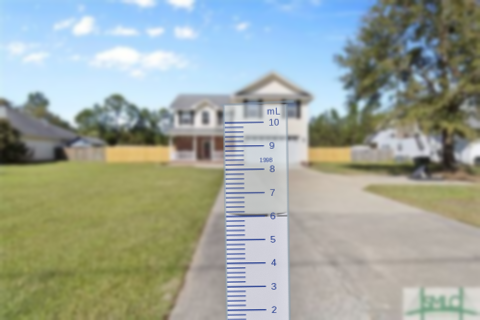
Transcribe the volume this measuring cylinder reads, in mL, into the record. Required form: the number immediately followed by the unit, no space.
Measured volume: 6mL
